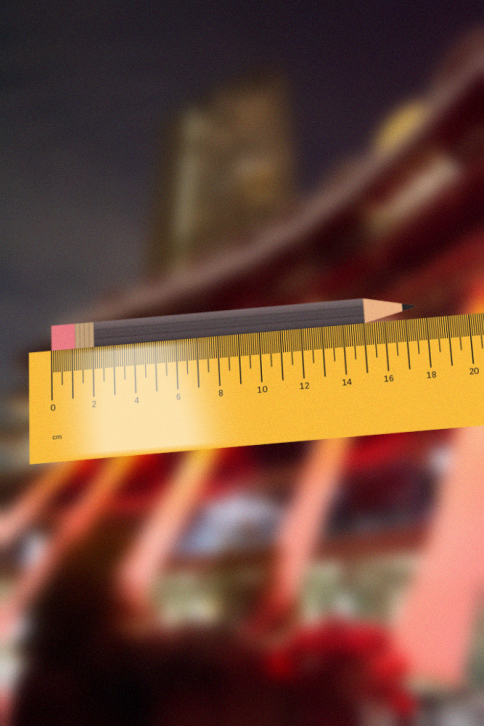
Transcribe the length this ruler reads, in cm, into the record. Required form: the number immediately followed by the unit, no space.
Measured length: 17.5cm
